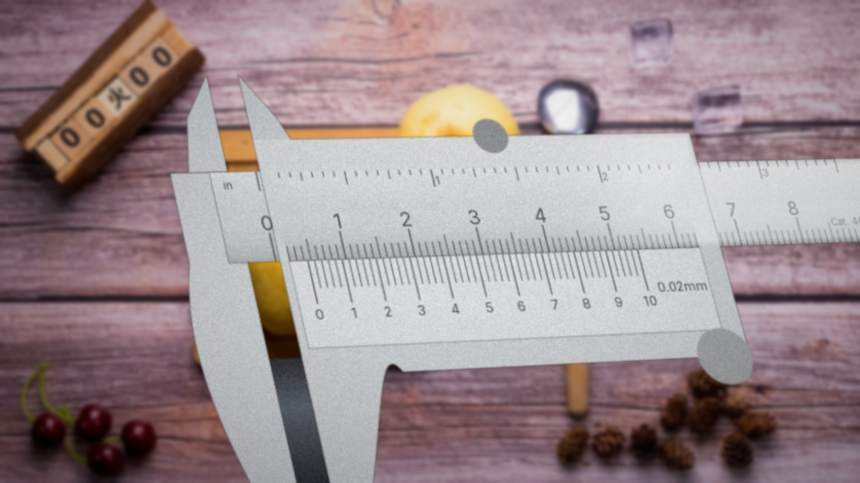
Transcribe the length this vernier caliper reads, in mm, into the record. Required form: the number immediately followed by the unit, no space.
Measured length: 4.5mm
